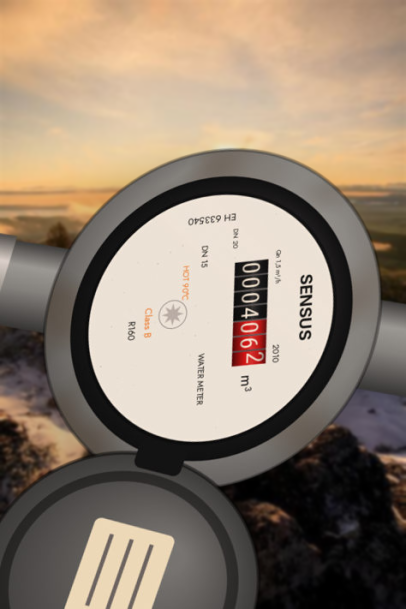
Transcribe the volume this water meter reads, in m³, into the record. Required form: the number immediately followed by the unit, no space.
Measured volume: 4.062m³
